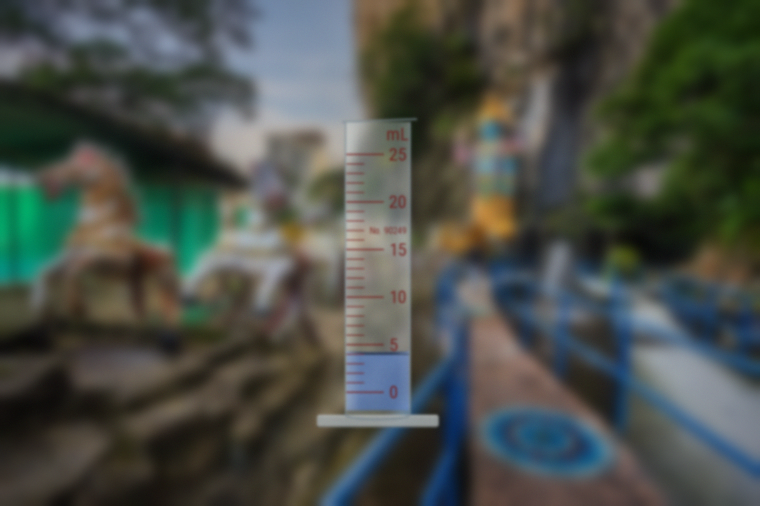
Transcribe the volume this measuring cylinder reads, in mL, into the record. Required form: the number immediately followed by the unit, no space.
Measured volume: 4mL
